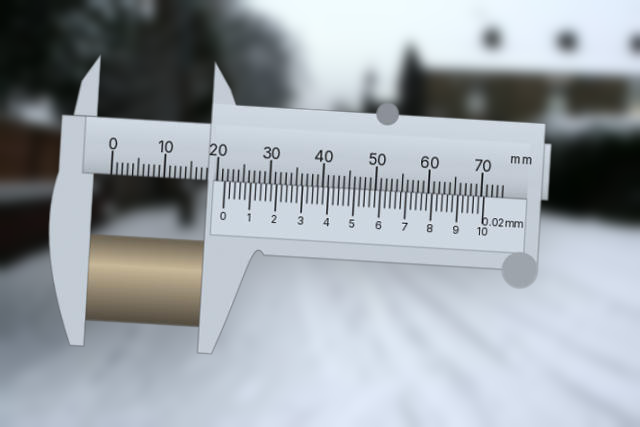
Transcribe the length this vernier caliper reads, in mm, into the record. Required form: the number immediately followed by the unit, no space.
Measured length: 21.5mm
